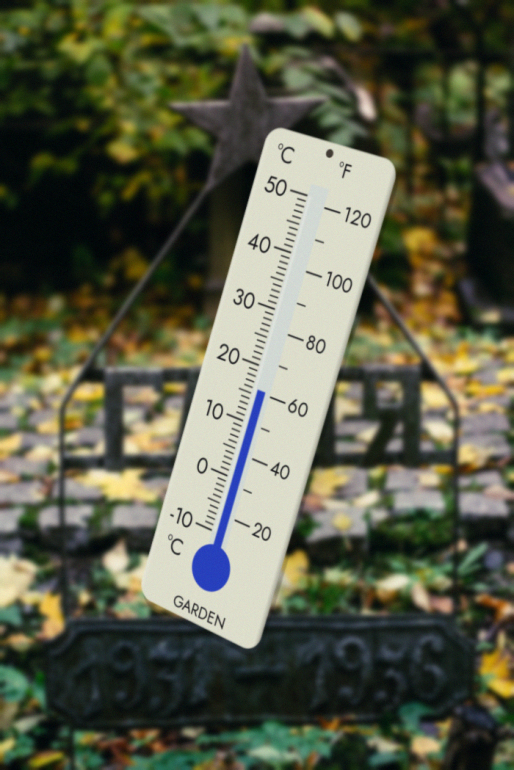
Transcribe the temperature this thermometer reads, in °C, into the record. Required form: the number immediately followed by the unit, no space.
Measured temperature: 16°C
